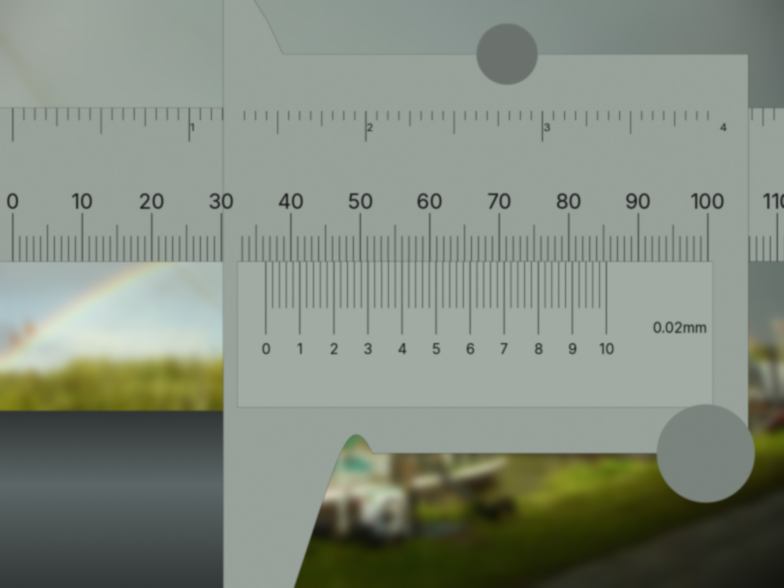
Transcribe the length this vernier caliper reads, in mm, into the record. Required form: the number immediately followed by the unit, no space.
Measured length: 36.4mm
